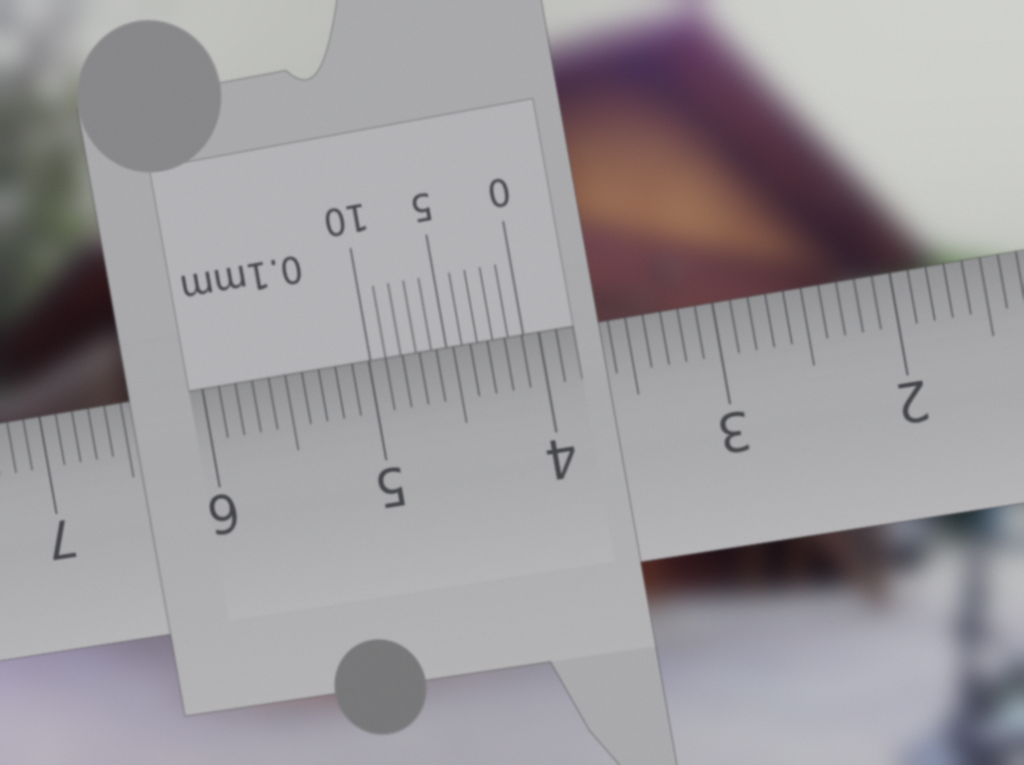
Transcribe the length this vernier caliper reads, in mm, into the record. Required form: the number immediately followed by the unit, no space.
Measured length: 40.9mm
